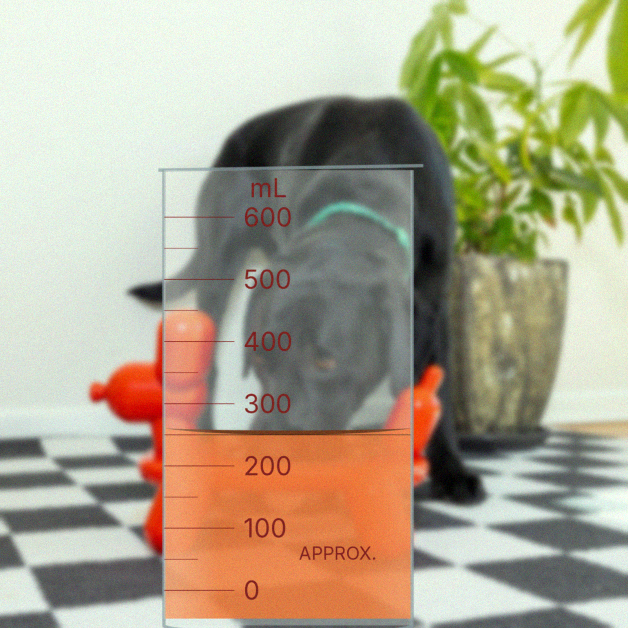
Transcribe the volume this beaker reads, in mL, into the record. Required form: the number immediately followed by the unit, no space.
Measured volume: 250mL
